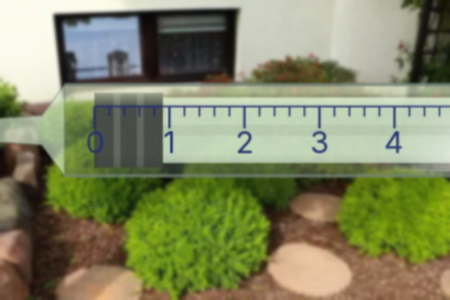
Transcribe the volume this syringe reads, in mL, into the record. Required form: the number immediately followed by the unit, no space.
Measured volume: 0mL
